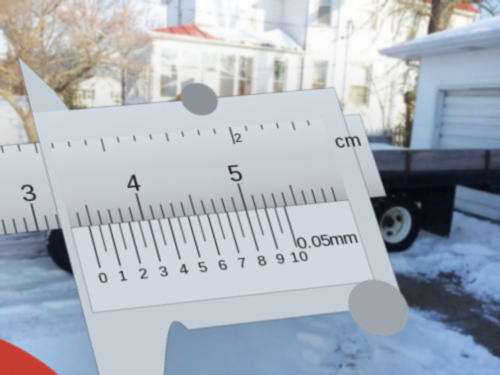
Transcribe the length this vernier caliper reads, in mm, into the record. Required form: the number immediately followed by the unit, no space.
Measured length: 34.8mm
